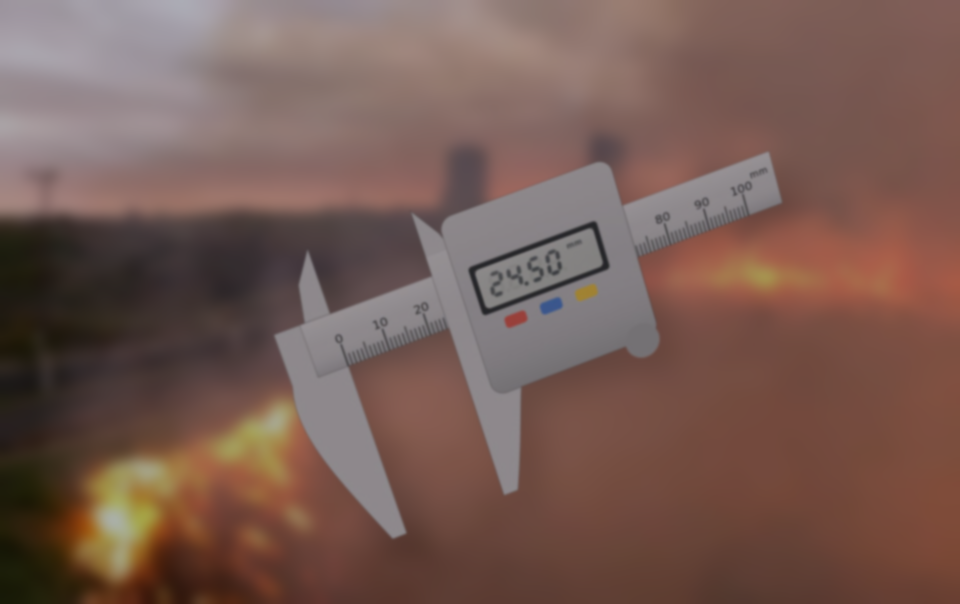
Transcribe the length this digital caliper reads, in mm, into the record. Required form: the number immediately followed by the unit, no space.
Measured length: 24.50mm
